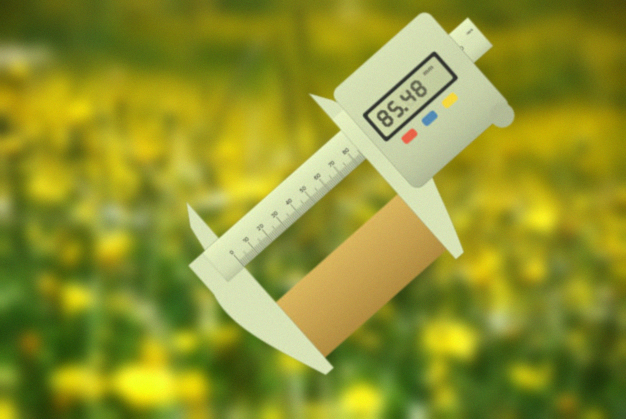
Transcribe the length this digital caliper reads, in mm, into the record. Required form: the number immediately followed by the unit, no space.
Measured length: 85.48mm
